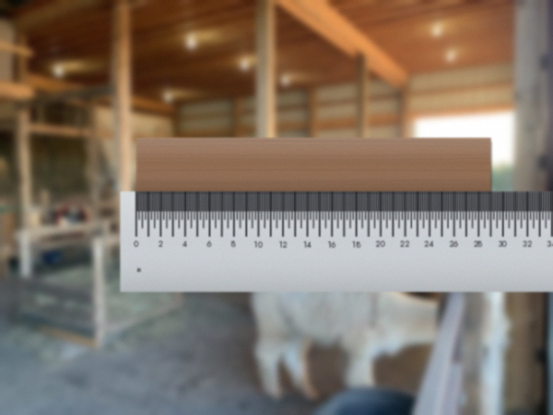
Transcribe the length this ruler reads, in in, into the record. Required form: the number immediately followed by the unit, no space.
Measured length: 29in
